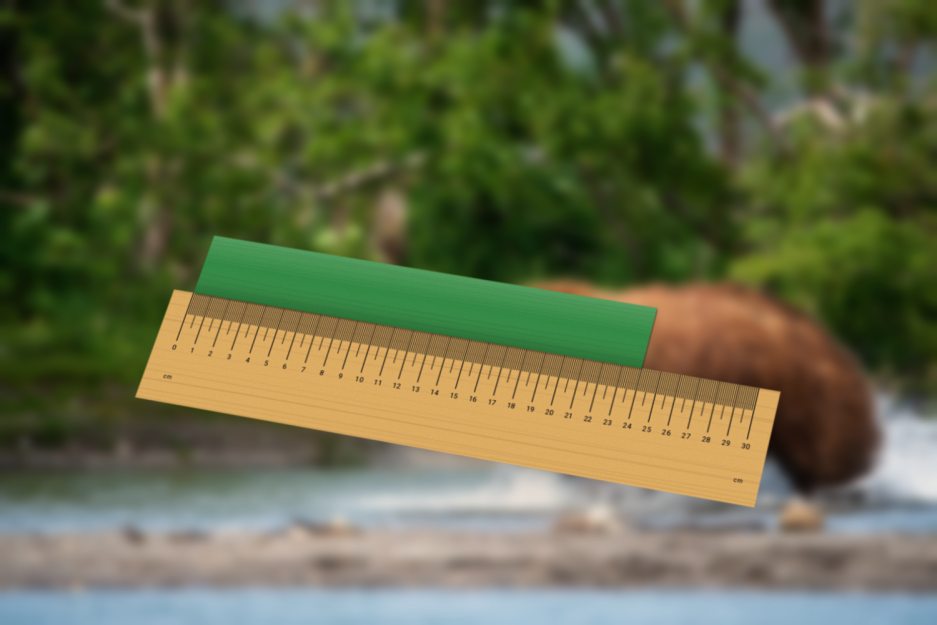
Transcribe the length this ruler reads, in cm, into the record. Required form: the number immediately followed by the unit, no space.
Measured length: 24cm
